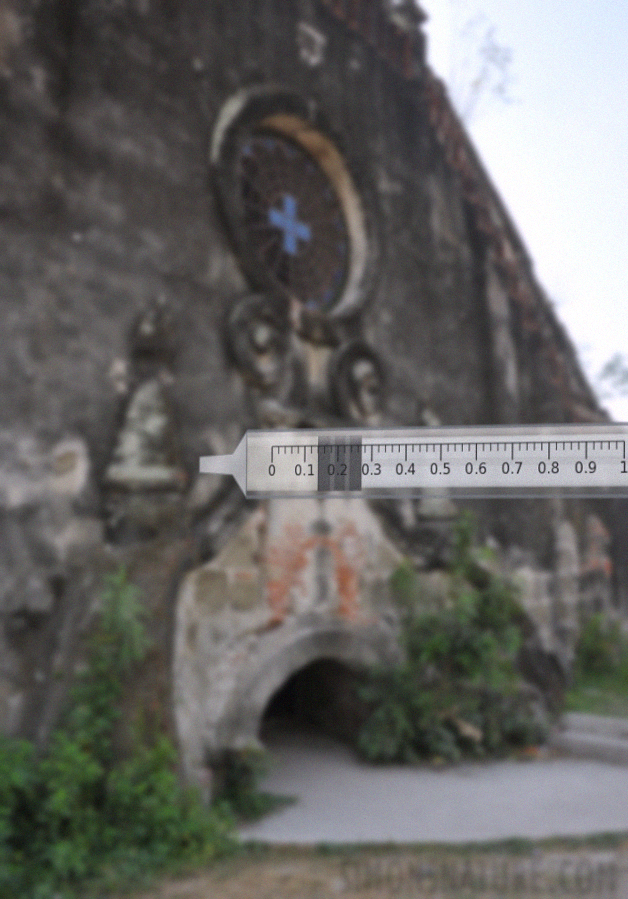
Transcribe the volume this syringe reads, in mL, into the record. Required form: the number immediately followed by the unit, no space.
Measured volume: 0.14mL
